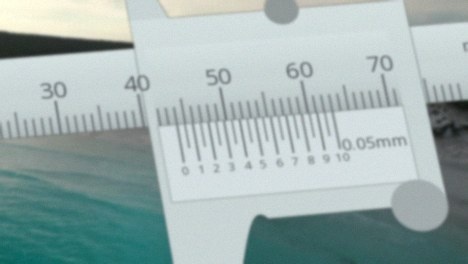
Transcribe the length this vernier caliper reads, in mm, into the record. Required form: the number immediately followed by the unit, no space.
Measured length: 44.0mm
